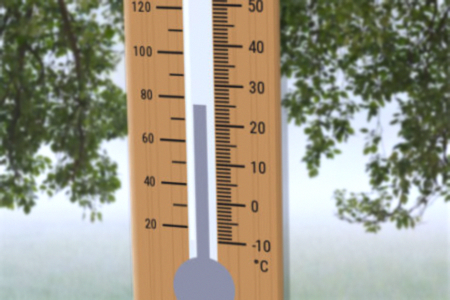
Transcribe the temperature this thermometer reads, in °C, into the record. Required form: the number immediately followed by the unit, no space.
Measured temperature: 25°C
